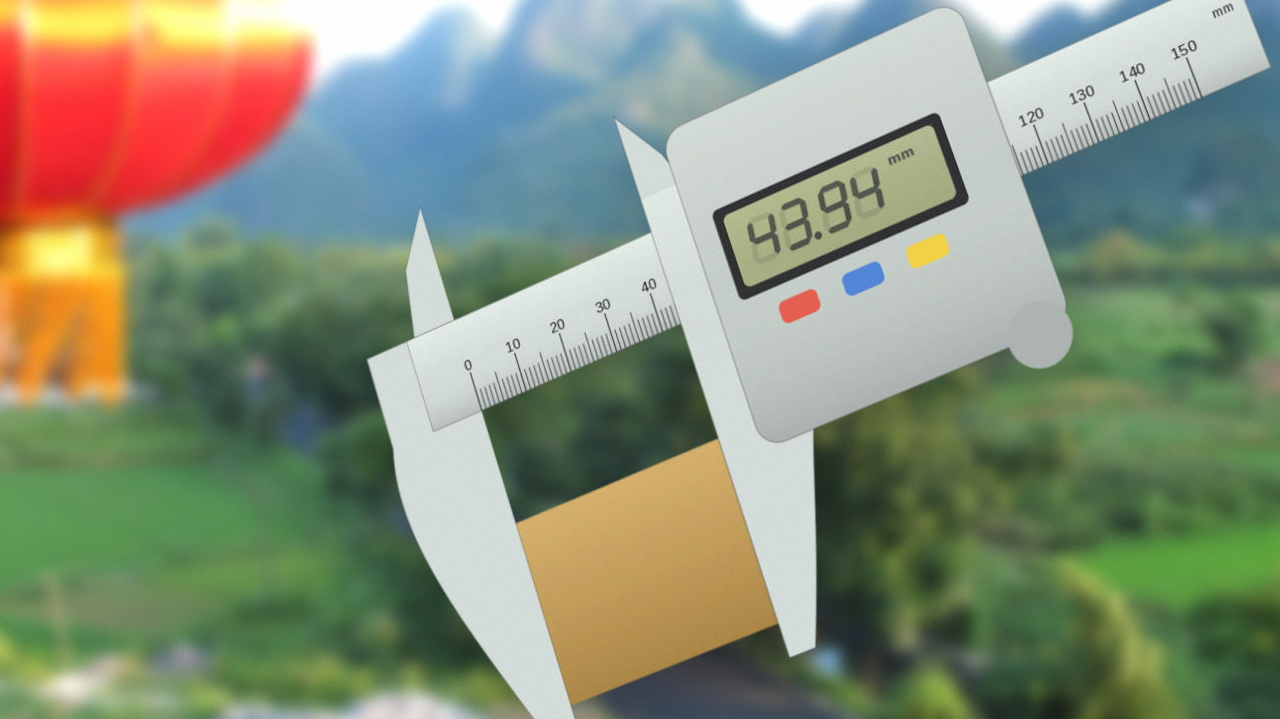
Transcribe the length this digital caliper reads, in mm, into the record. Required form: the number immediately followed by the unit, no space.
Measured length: 43.94mm
